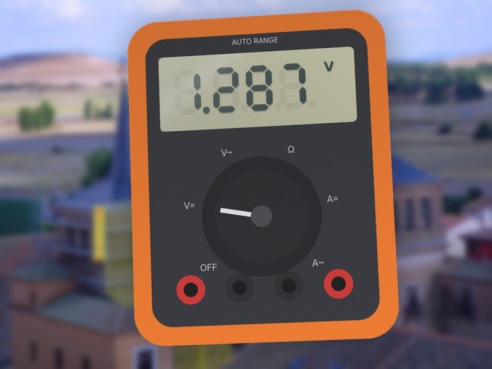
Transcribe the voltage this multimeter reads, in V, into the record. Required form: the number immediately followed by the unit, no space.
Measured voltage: 1.287V
